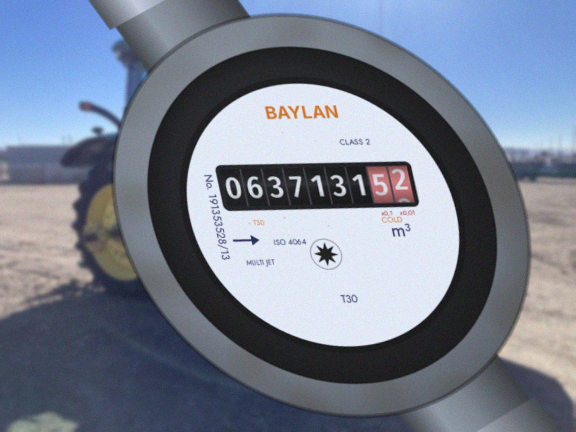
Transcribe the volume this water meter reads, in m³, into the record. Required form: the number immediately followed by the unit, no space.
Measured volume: 637131.52m³
